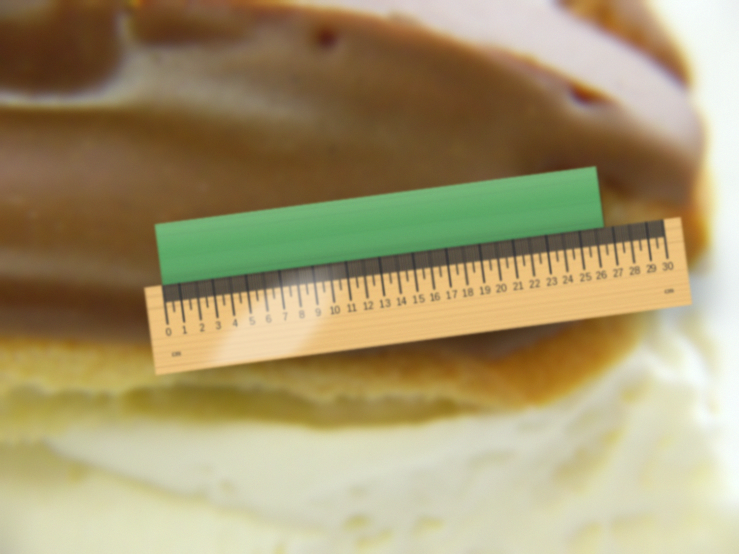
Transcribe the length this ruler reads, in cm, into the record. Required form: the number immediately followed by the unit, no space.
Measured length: 26.5cm
